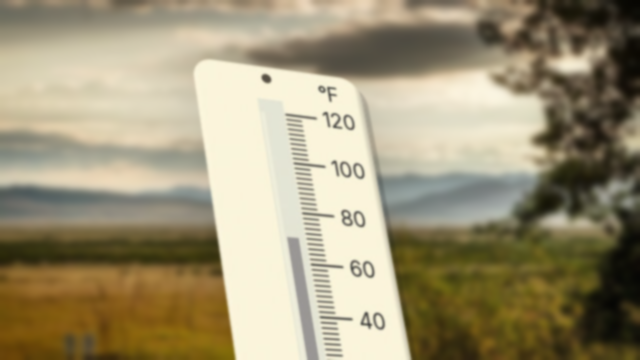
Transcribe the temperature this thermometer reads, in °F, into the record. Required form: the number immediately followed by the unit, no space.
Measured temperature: 70°F
